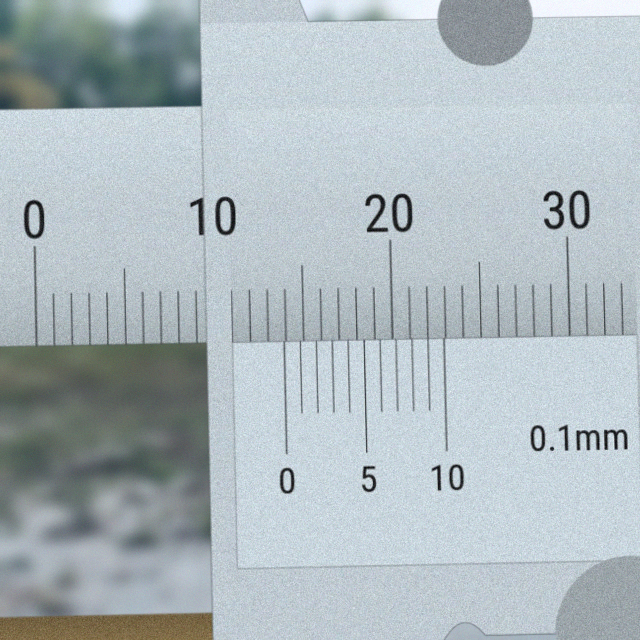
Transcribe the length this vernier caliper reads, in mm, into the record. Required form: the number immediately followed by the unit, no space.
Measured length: 13.9mm
